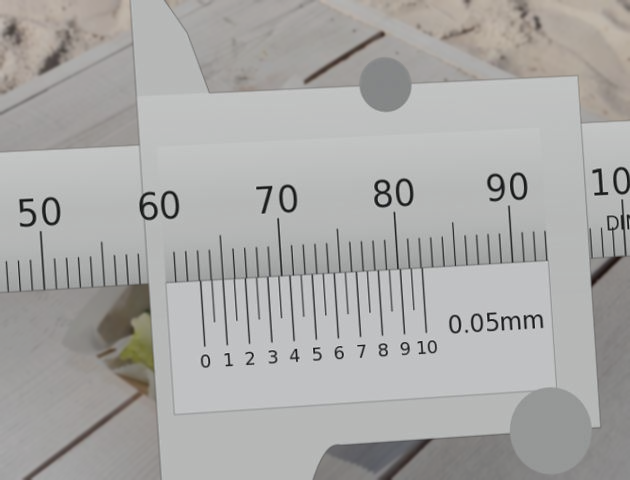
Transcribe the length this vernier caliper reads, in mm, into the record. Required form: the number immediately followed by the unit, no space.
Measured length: 63.1mm
